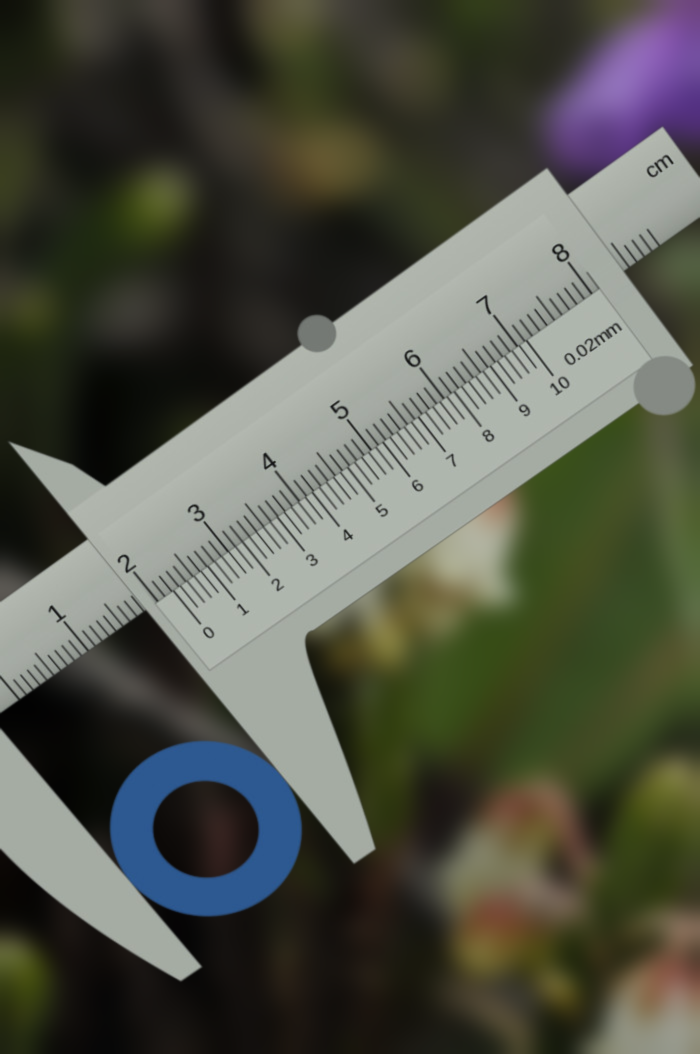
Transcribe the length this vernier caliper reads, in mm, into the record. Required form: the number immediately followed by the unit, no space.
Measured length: 22.2mm
